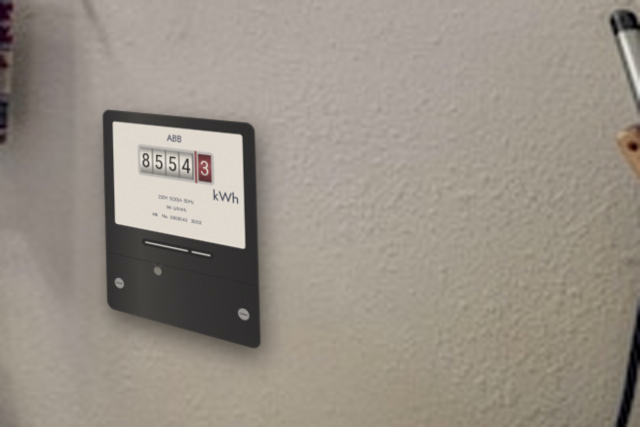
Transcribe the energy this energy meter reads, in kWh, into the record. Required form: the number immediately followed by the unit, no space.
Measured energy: 8554.3kWh
